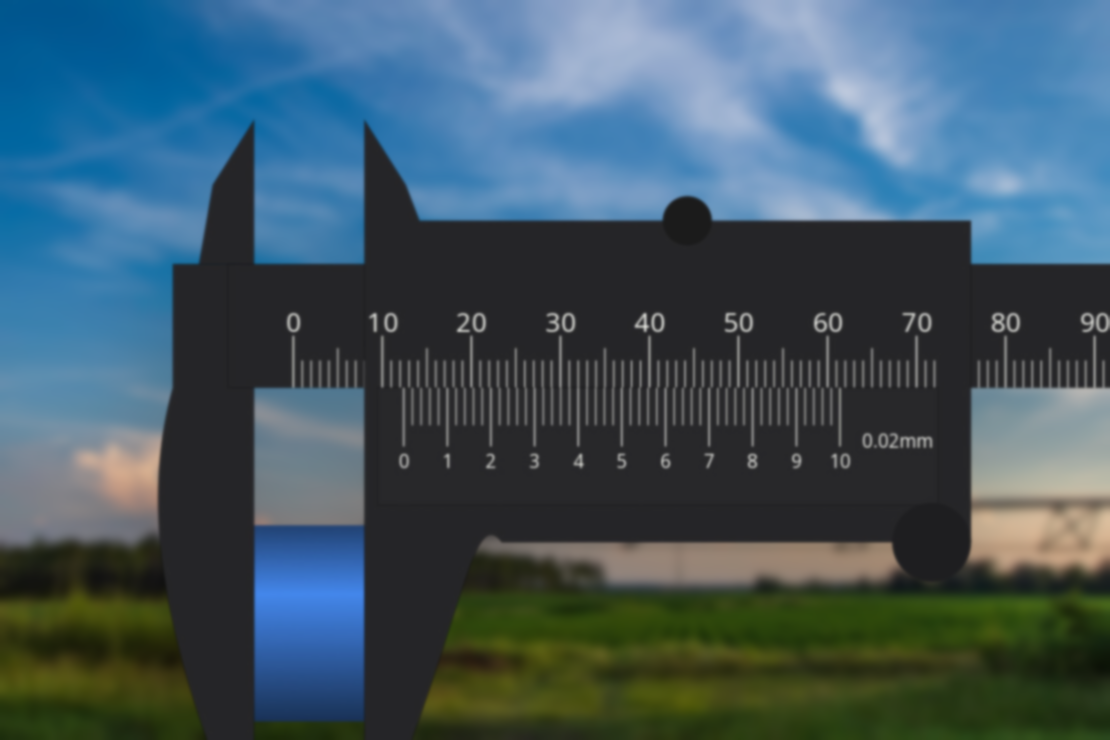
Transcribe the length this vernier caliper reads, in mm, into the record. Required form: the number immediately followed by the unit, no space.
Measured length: 12.4mm
